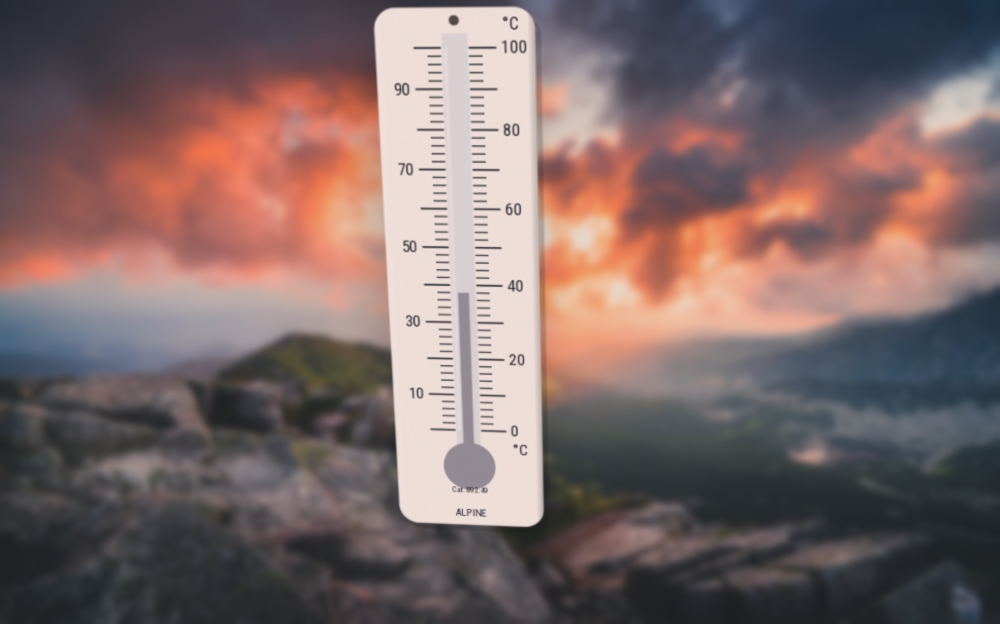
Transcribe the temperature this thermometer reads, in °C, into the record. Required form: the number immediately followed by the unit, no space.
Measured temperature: 38°C
